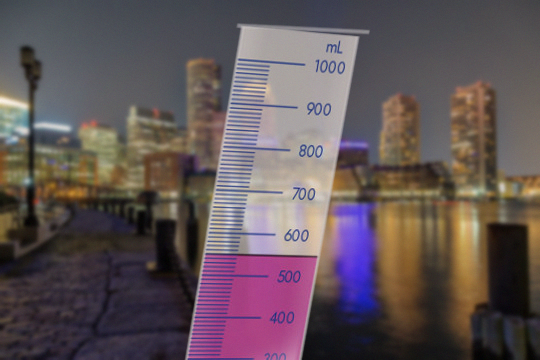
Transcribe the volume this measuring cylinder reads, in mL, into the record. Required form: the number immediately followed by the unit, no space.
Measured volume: 550mL
